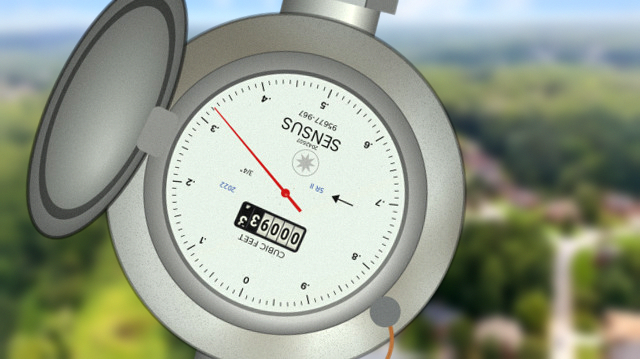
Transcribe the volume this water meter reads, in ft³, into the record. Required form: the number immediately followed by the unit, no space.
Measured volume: 933.32ft³
